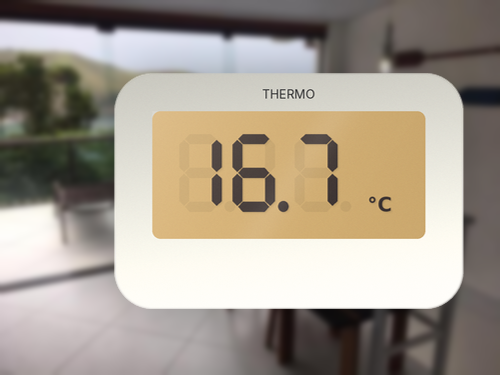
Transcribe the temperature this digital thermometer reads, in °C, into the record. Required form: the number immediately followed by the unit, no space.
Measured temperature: 16.7°C
